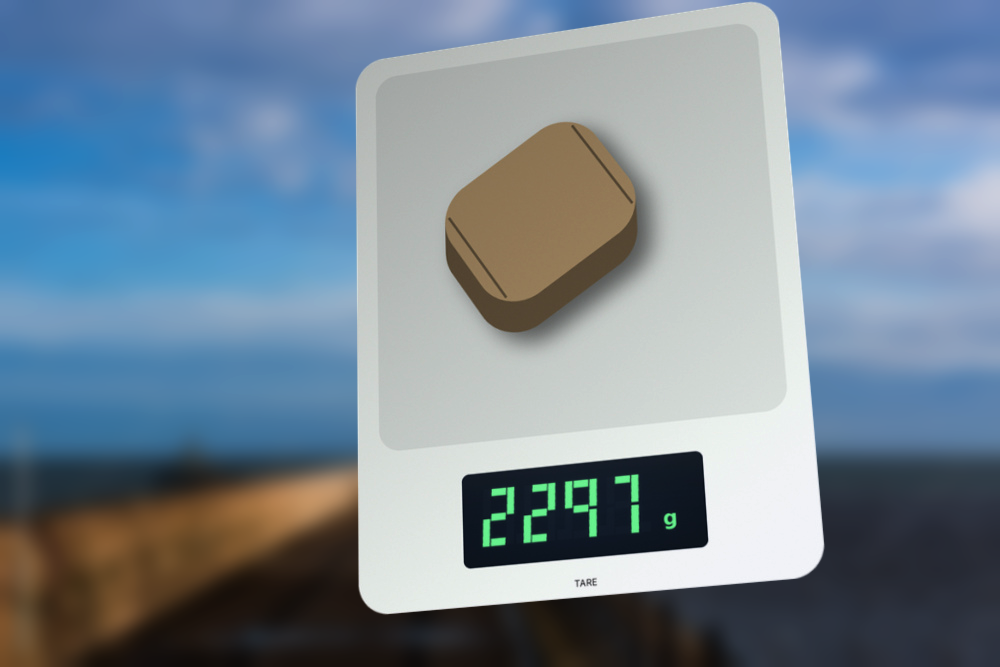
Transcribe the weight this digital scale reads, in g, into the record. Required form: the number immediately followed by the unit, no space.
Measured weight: 2297g
